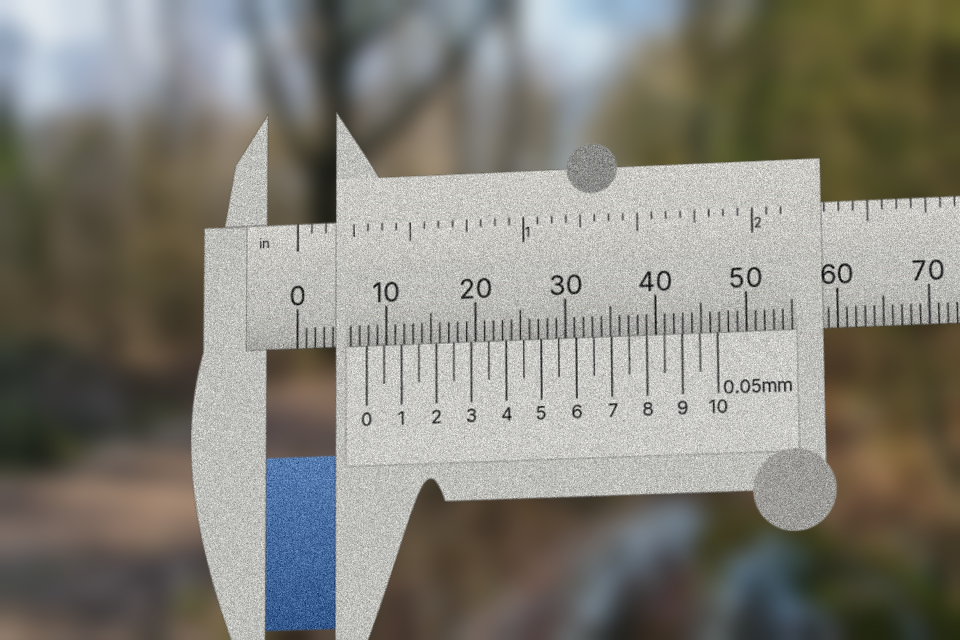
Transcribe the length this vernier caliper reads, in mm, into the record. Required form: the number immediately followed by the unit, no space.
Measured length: 7.8mm
